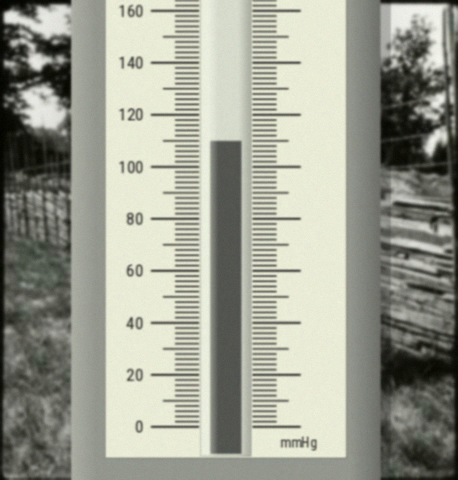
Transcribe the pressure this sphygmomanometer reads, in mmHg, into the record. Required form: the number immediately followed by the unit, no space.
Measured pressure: 110mmHg
